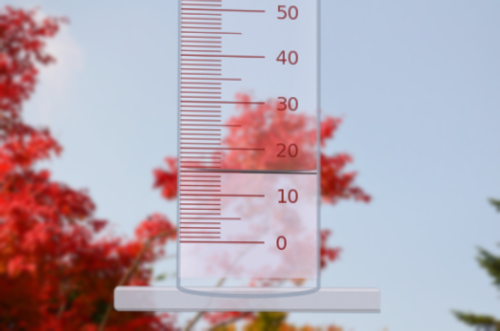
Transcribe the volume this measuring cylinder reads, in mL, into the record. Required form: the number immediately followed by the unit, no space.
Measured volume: 15mL
